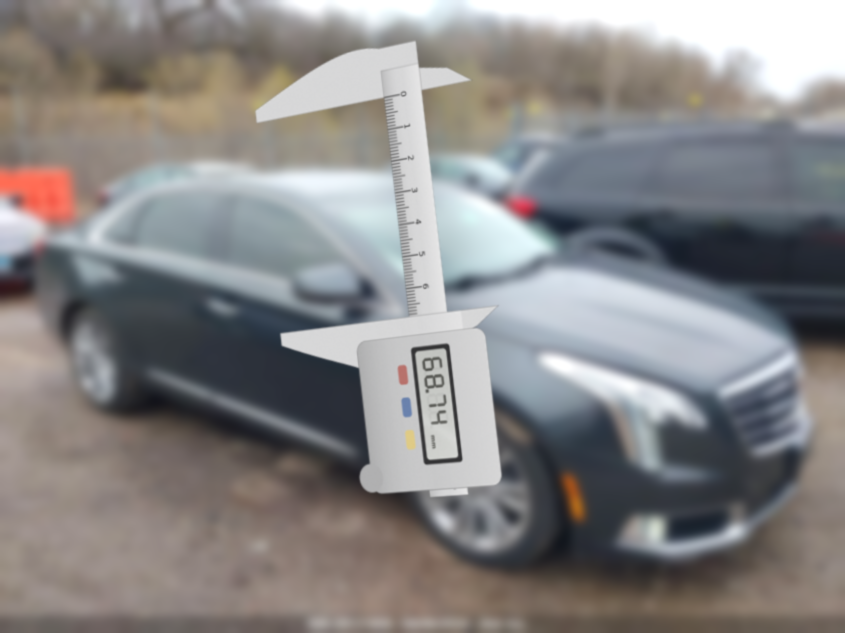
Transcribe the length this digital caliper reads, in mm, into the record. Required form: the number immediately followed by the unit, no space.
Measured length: 68.74mm
